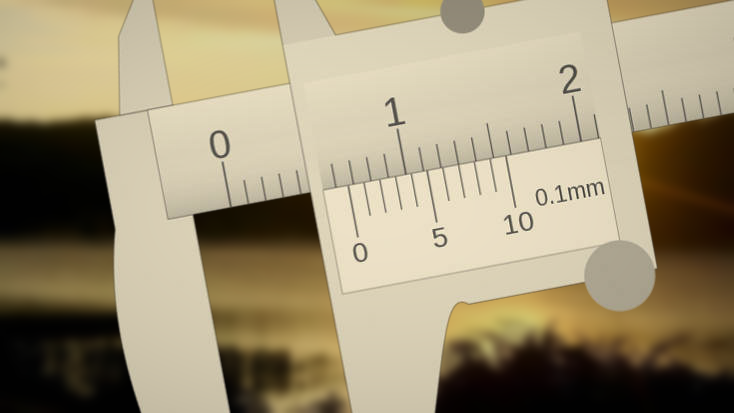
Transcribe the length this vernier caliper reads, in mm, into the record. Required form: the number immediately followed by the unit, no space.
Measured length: 6.7mm
